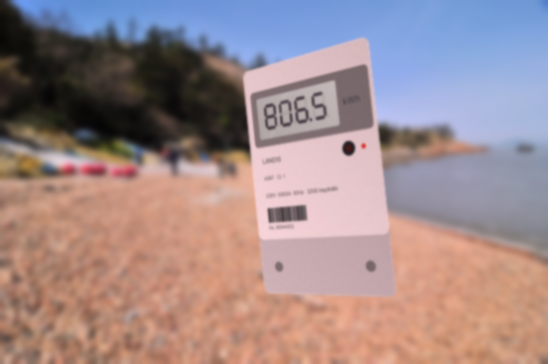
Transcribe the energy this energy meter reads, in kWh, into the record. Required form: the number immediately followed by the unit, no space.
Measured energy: 806.5kWh
